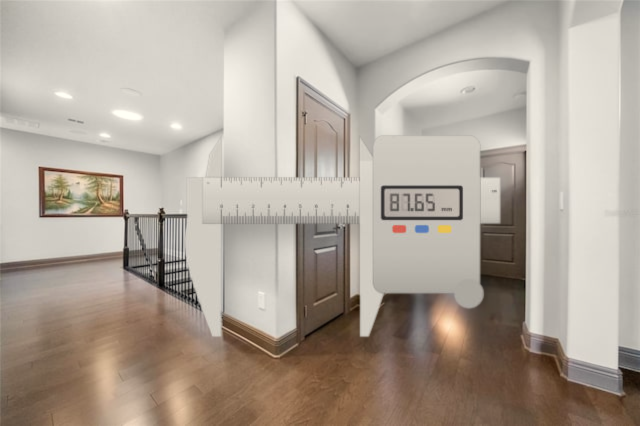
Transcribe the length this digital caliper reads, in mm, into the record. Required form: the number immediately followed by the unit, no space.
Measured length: 87.65mm
